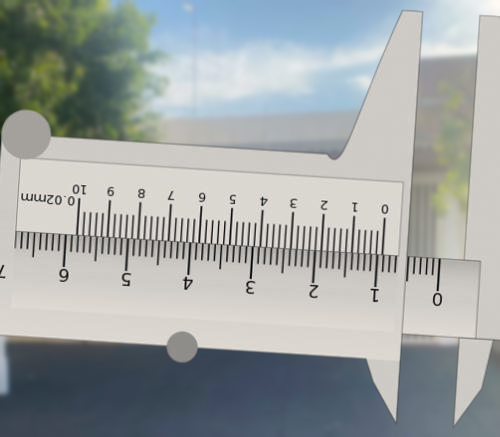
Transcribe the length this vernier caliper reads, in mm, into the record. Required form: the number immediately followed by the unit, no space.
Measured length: 9.2mm
